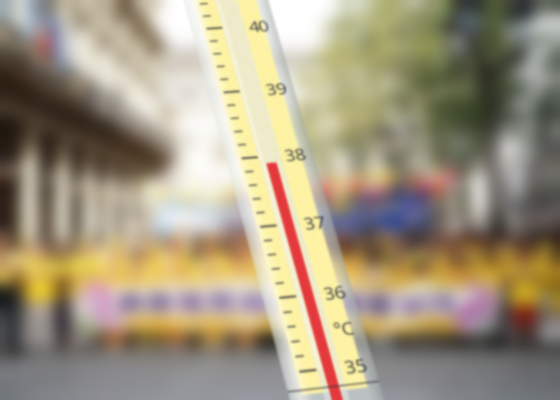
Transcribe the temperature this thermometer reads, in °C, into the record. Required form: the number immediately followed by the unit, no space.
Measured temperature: 37.9°C
